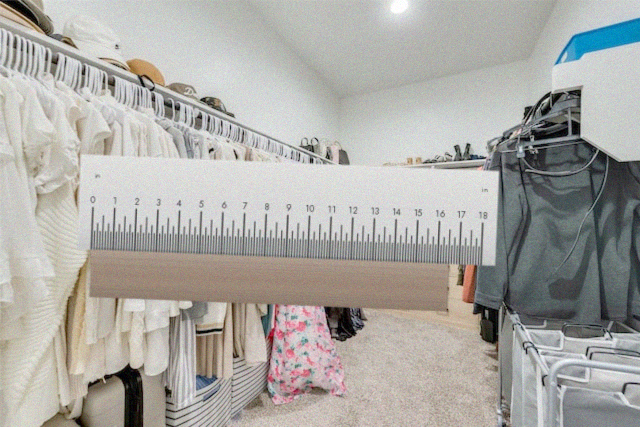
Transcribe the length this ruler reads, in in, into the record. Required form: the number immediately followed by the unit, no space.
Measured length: 16.5in
